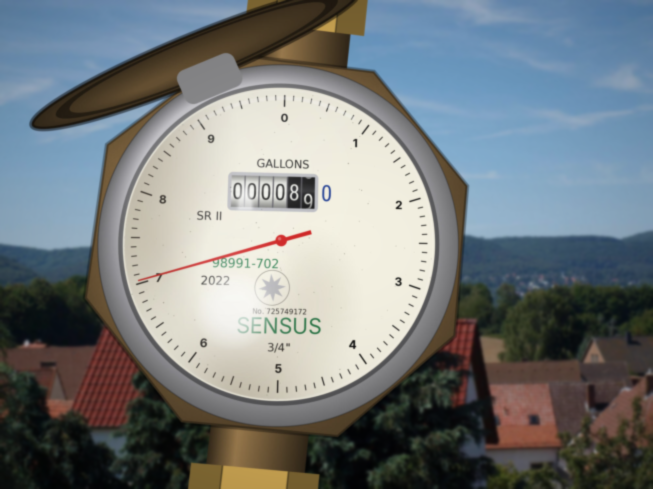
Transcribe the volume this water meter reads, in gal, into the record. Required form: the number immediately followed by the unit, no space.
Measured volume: 887.0gal
